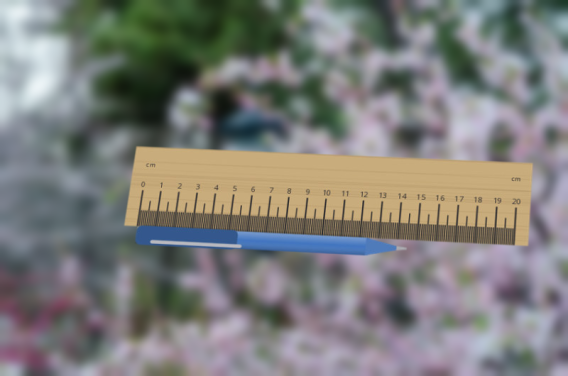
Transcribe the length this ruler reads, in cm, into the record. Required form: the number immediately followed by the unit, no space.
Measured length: 14.5cm
